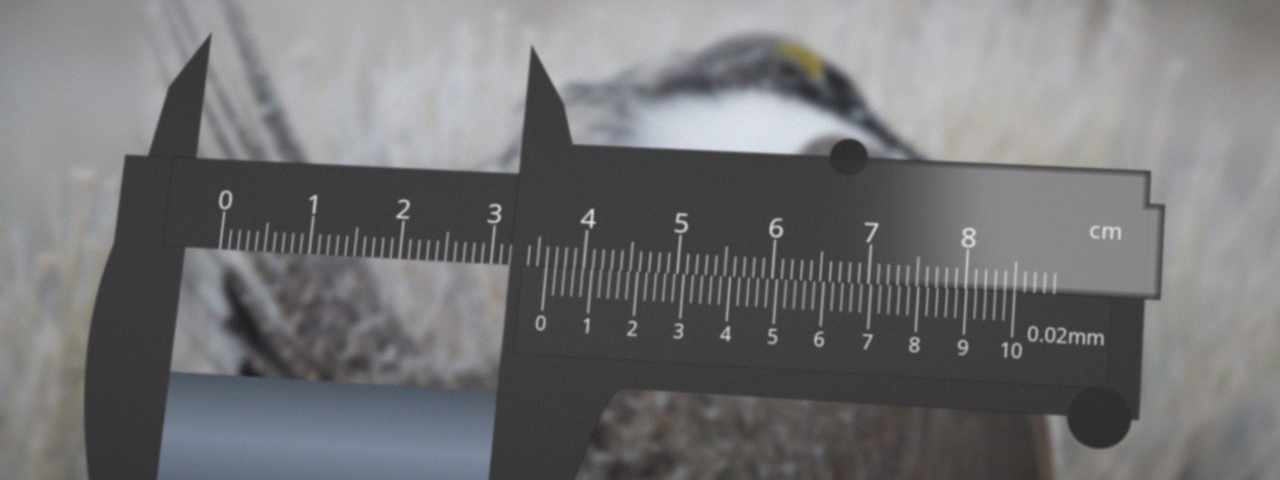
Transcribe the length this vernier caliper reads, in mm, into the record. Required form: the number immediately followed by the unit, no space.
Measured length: 36.0mm
